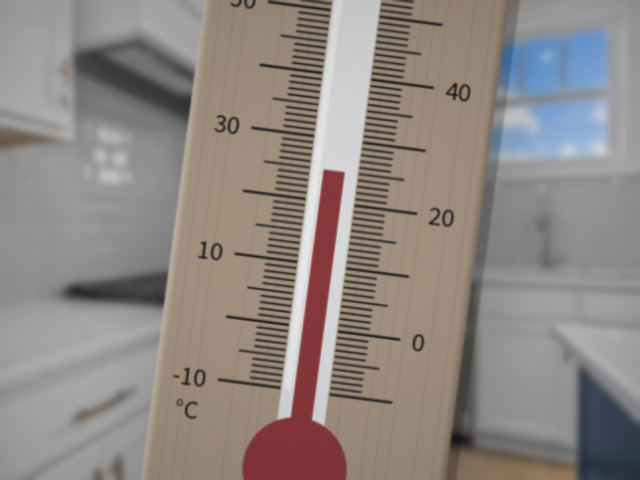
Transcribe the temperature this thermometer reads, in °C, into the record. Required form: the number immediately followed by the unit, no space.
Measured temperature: 25°C
